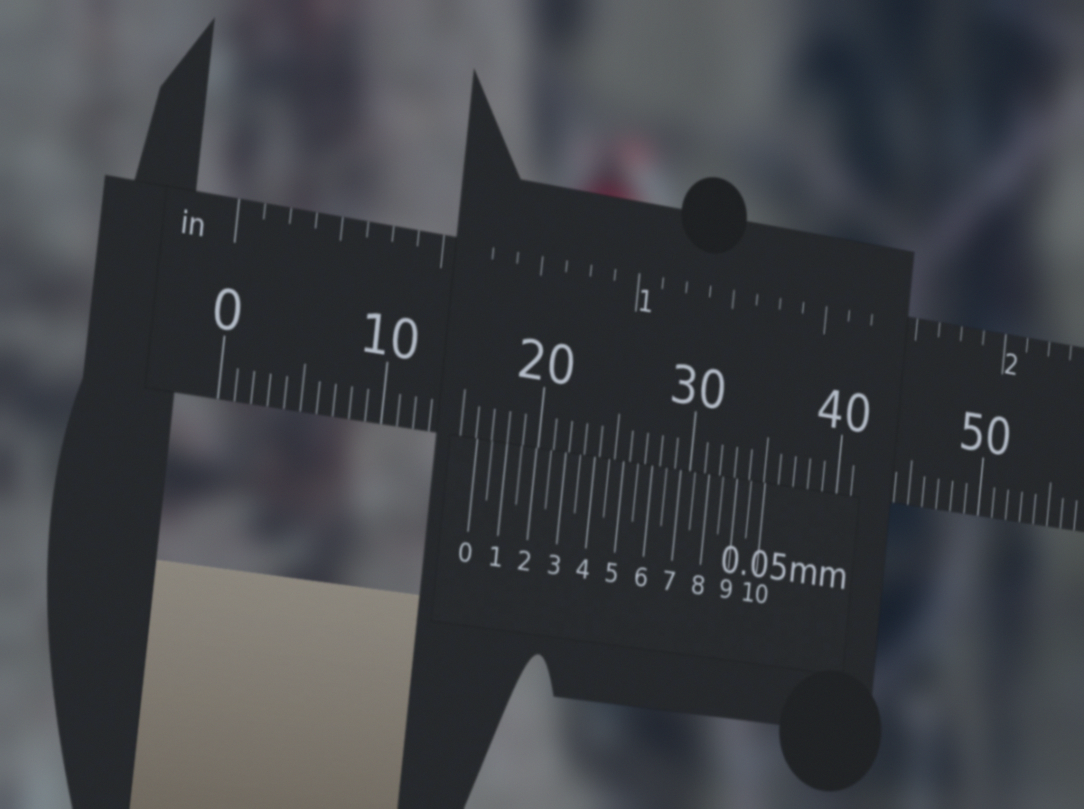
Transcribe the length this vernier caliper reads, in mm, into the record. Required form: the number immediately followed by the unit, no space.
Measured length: 16.1mm
